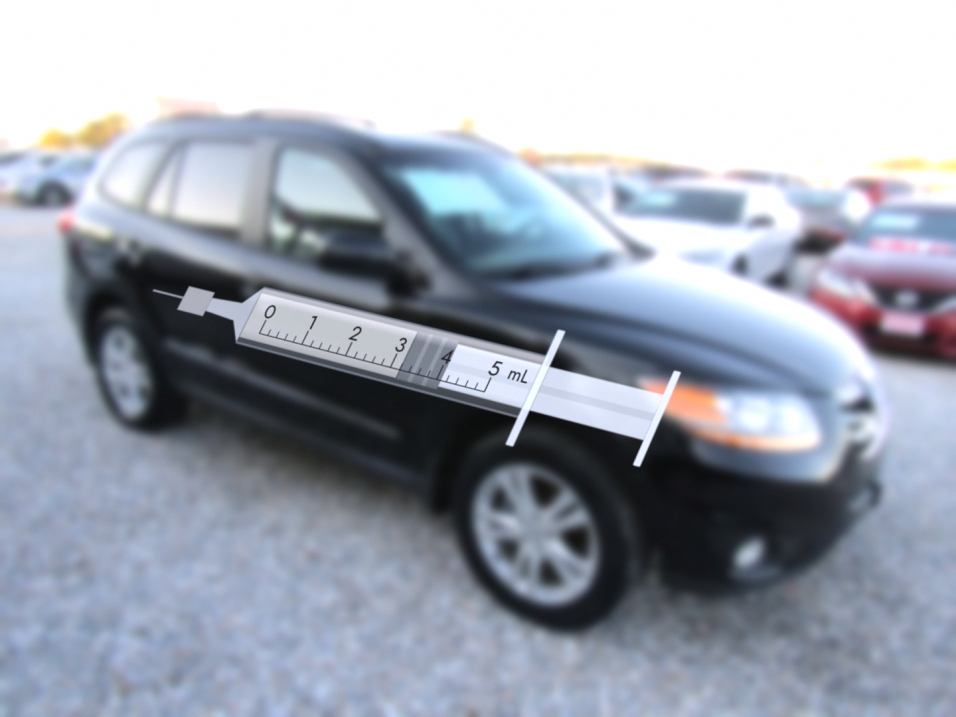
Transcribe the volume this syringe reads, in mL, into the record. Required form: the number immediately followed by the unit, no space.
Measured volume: 3.2mL
